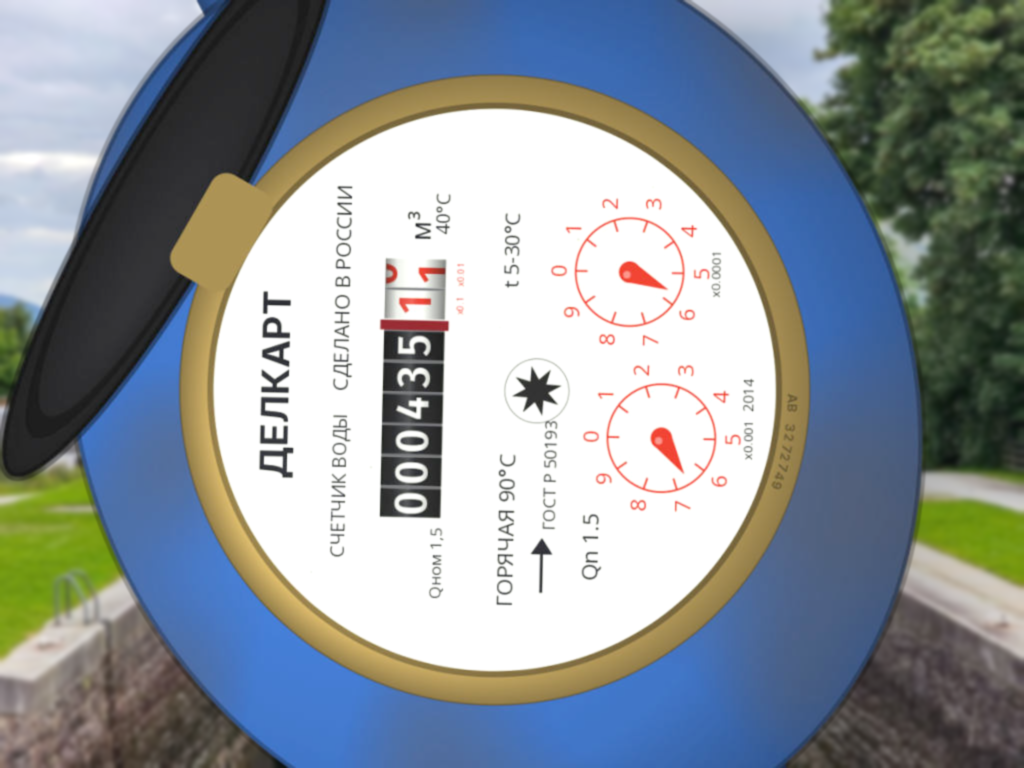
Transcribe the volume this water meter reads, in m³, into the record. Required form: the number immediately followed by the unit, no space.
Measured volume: 435.1065m³
